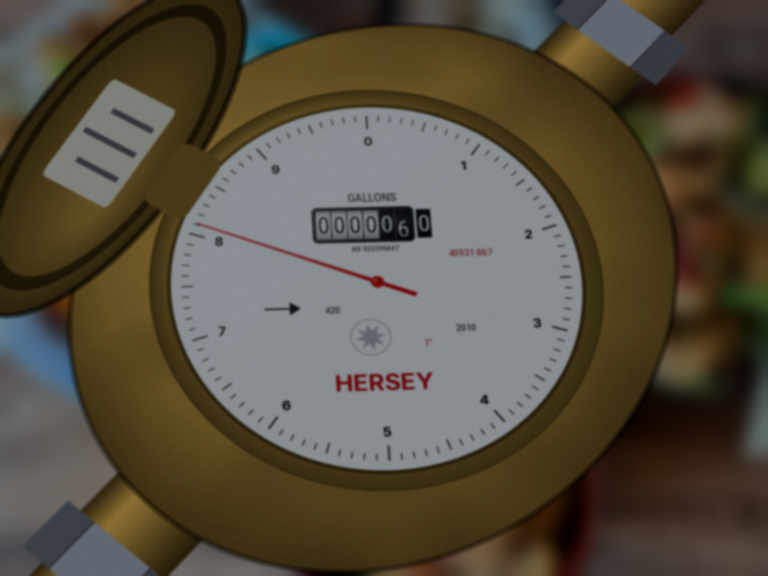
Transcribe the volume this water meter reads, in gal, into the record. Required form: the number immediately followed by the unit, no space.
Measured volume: 58.1gal
